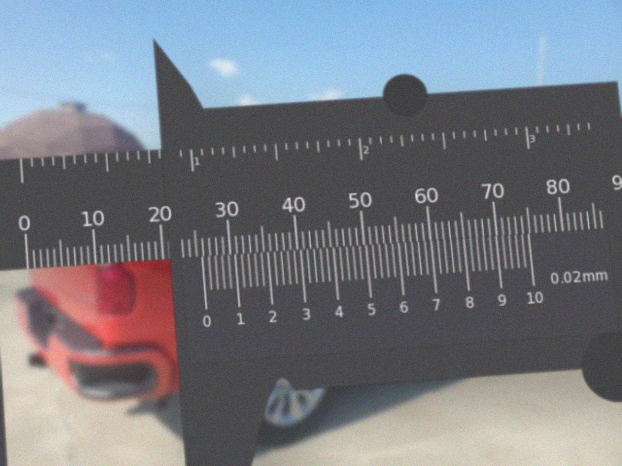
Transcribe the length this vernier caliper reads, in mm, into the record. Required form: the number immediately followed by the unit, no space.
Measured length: 25.8mm
